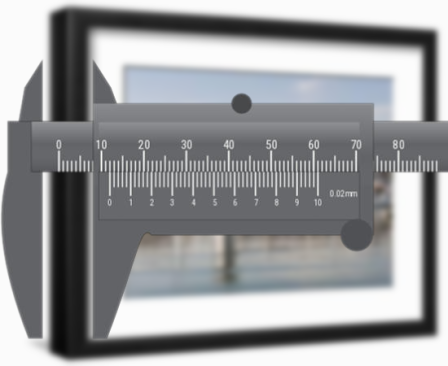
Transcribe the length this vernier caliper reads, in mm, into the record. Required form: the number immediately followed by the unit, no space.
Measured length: 12.0mm
